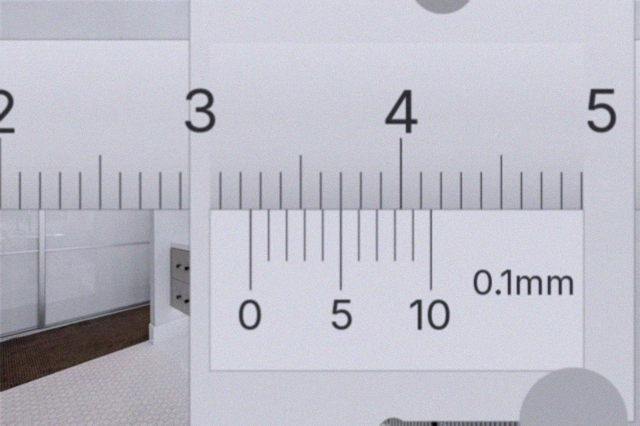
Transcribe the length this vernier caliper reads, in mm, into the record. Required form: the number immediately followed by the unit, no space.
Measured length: 32.5mm
